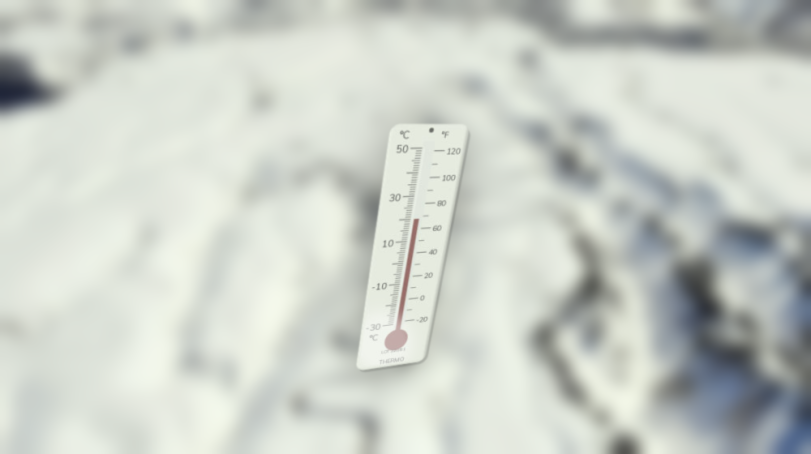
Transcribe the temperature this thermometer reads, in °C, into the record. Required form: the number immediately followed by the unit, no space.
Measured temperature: 20°C
